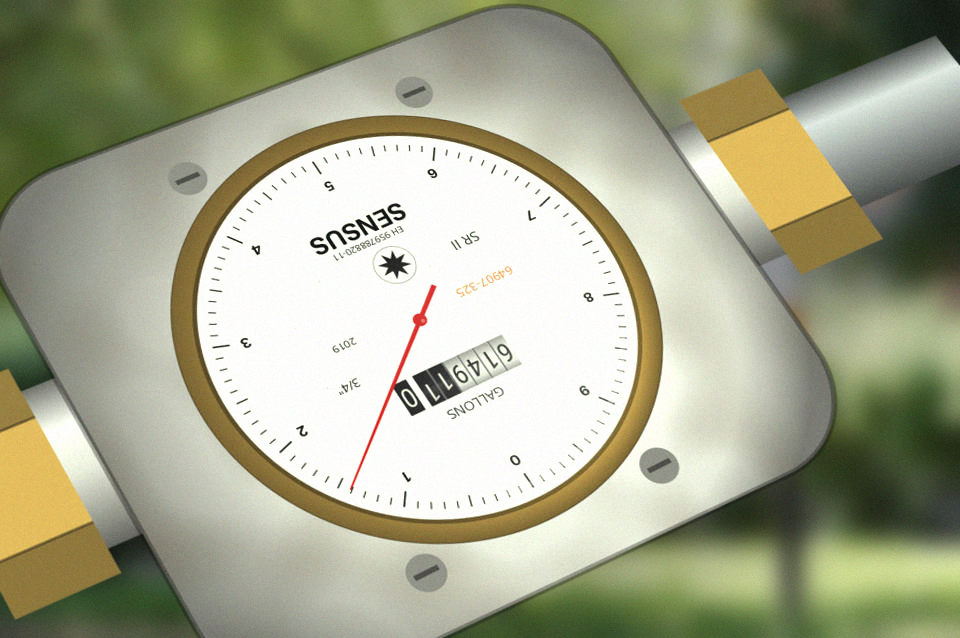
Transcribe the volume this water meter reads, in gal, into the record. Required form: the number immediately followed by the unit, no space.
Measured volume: 6149111.4gal
